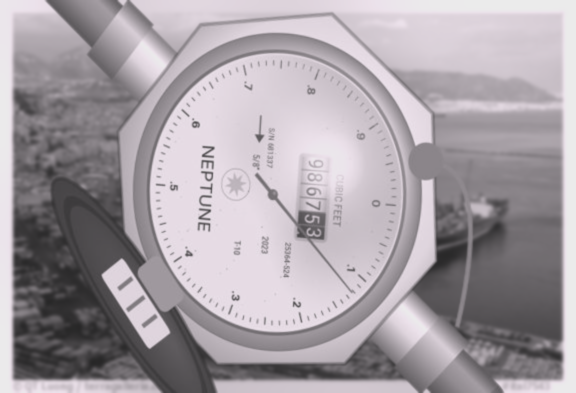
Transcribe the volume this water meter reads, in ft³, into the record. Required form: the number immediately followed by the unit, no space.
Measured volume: 986753.12ft³
